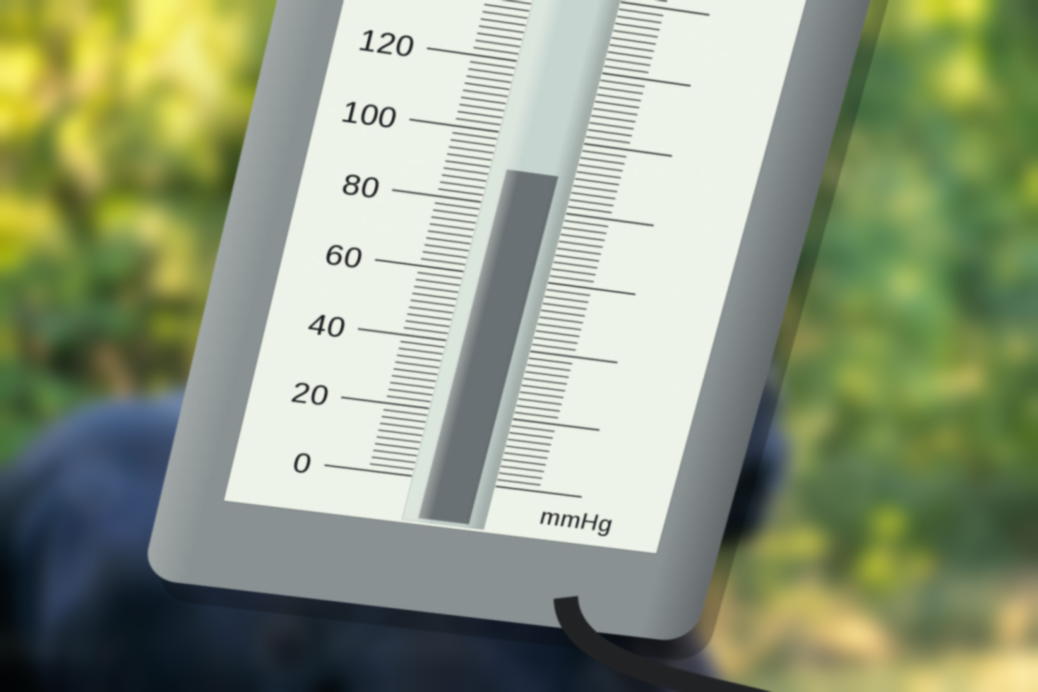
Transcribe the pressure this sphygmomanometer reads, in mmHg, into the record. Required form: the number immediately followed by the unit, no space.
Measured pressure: 90mmHg
